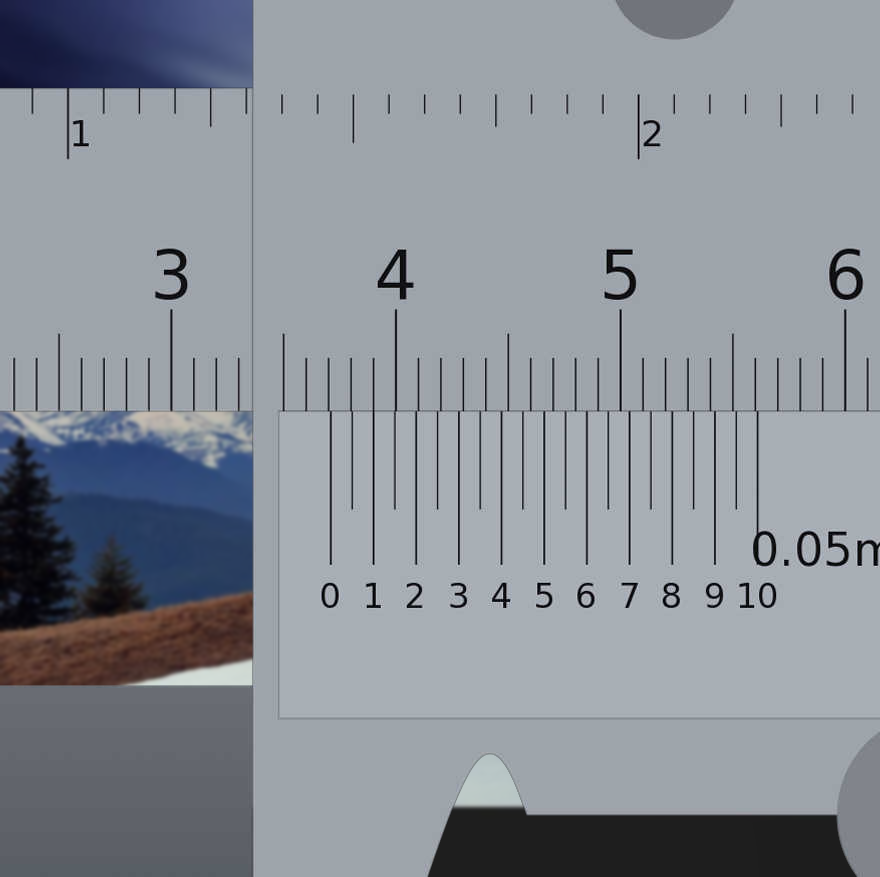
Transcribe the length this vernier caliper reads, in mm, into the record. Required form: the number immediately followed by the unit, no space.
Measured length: 37.10mm
